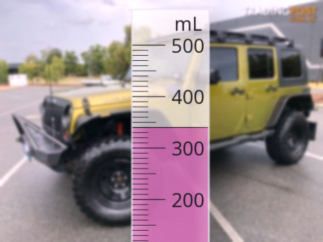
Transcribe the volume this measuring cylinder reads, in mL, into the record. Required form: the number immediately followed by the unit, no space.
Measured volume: 340mL
